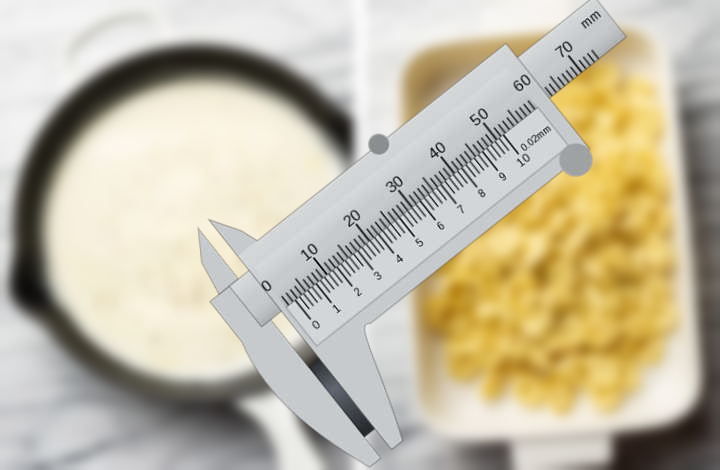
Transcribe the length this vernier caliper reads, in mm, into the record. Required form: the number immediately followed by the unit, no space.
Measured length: 2.5mm
